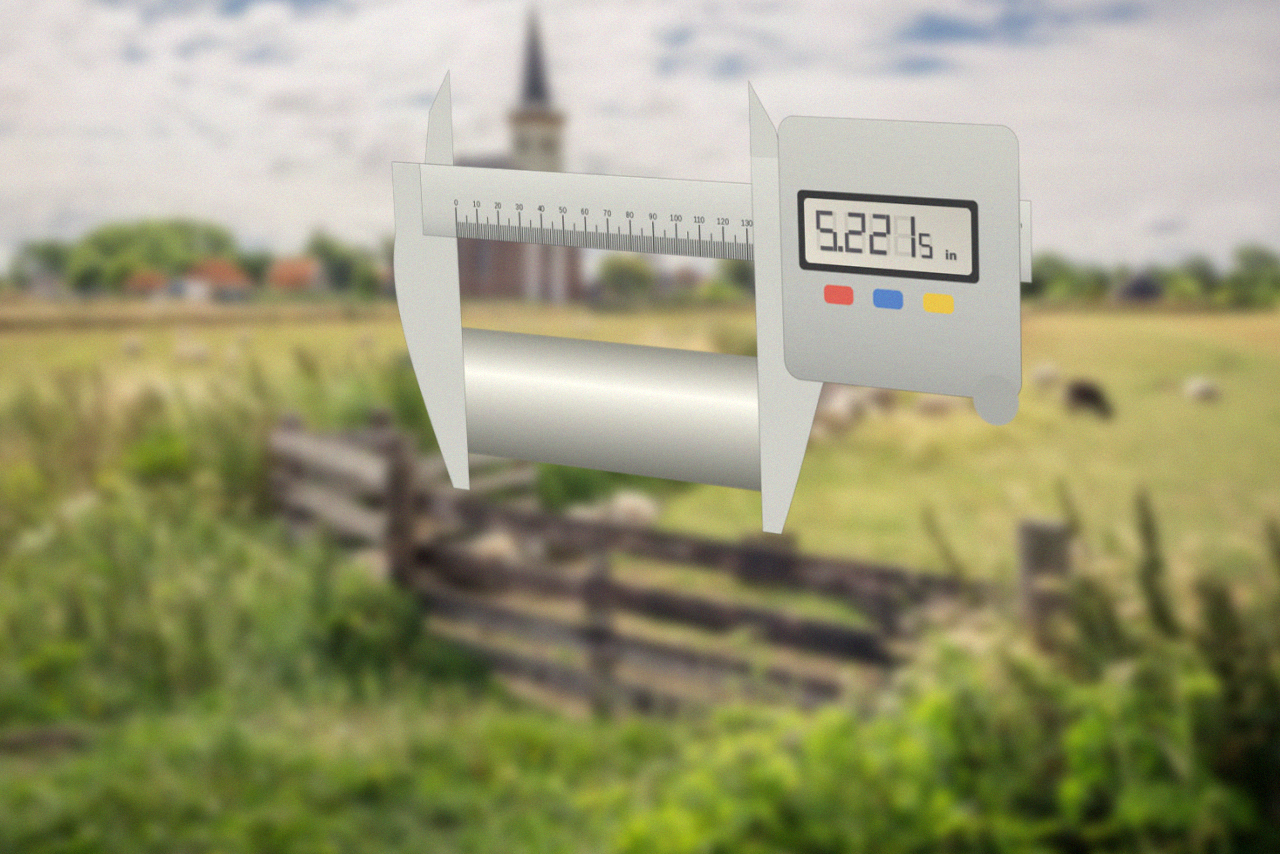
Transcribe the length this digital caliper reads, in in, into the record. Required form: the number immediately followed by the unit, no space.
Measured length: 5.2215in
